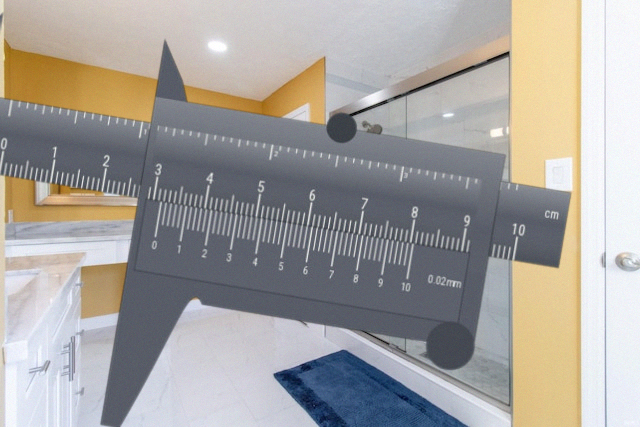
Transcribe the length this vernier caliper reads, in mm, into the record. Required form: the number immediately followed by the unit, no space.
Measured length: 31.5mm
